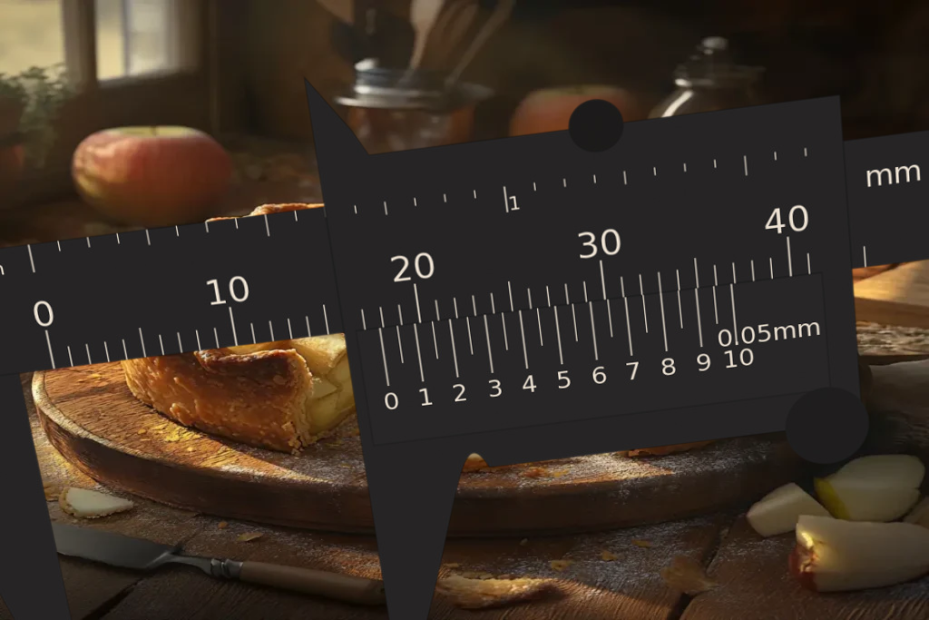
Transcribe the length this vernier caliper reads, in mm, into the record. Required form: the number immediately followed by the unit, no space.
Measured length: 17.8mm
